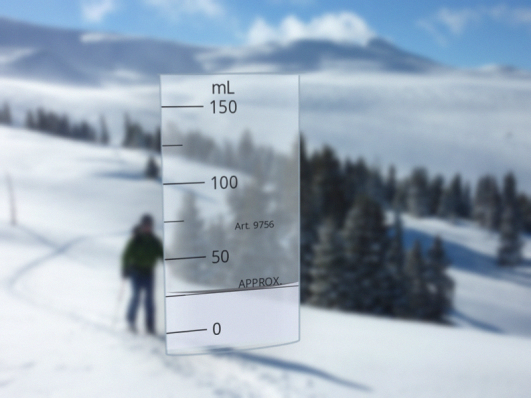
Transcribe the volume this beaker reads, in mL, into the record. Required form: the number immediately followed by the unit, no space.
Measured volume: 25mL
